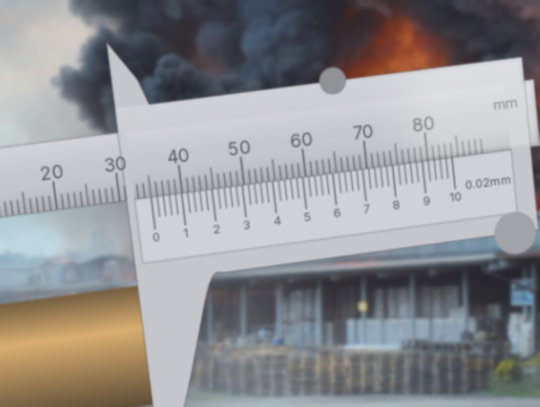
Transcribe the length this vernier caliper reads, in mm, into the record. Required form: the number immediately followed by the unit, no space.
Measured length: 35.0mm
